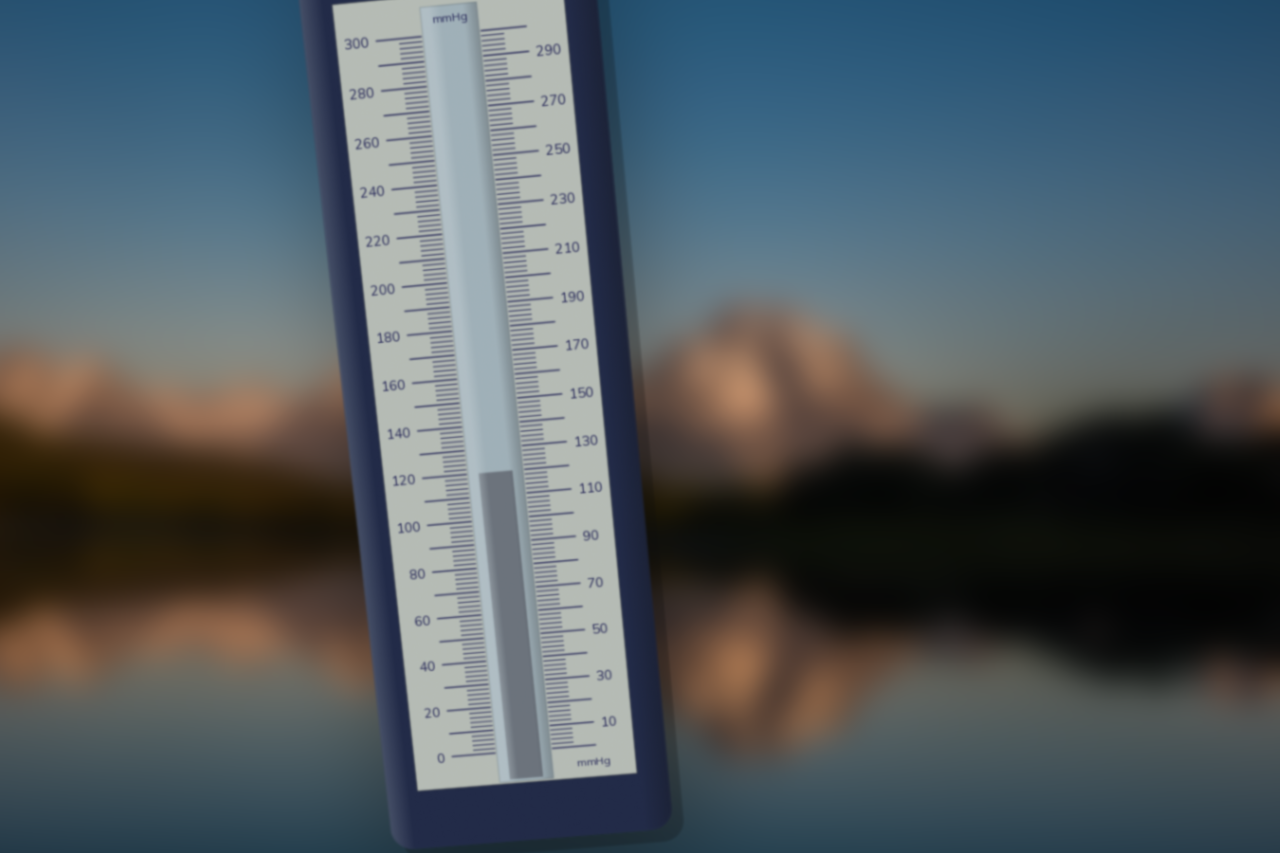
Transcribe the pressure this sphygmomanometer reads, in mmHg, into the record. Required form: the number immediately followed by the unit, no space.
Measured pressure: 120mmHg
